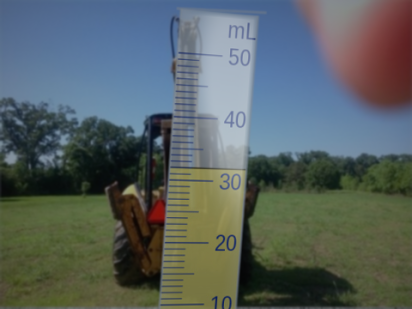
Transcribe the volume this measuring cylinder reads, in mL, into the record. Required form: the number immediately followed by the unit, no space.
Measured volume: 32mL
